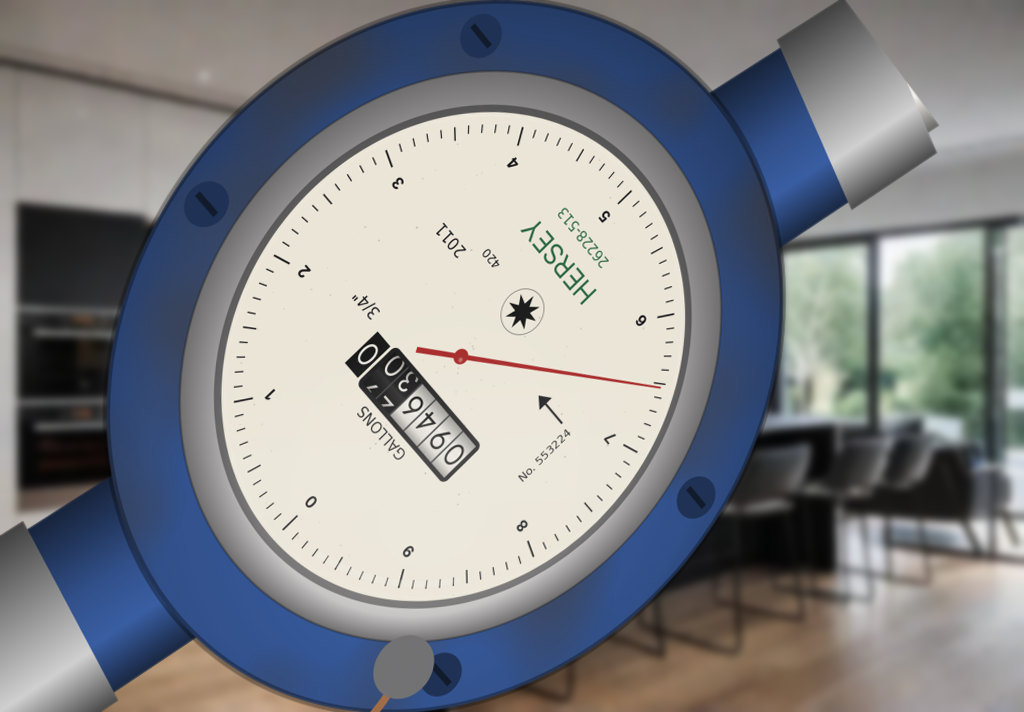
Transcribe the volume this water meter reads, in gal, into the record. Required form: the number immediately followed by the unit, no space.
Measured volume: 946296.5gal
